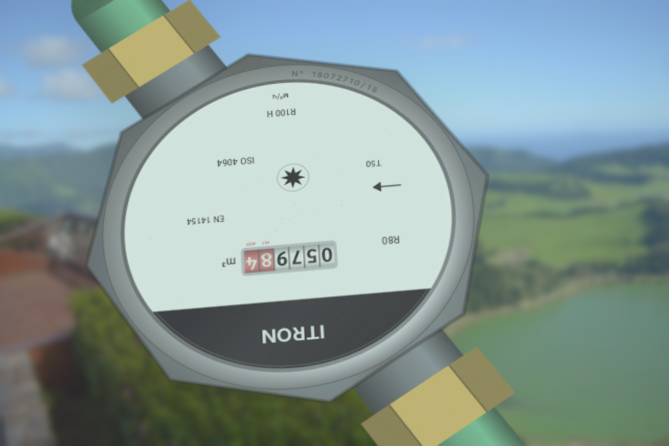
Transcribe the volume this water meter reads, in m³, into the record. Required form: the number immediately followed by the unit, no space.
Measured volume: 579.84m³
